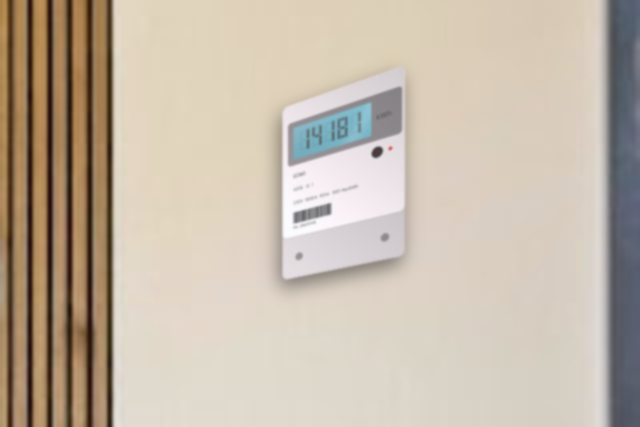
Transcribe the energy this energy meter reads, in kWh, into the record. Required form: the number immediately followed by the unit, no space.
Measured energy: 14181kWh
